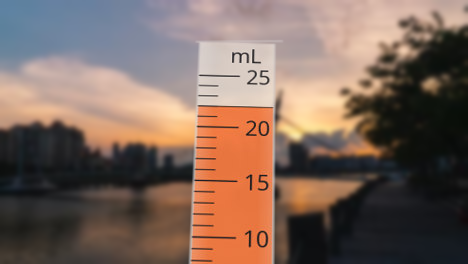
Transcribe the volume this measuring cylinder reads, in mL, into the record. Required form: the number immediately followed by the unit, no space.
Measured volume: 22mL
